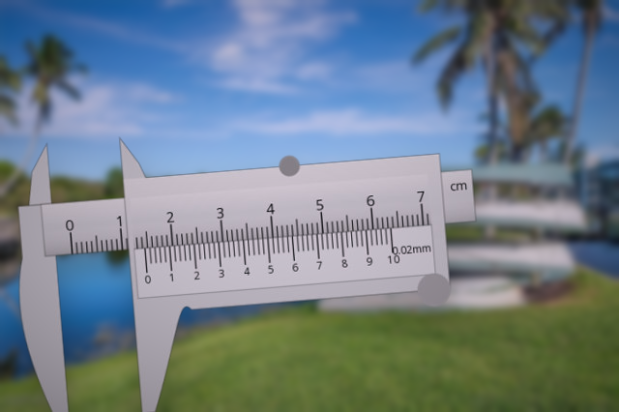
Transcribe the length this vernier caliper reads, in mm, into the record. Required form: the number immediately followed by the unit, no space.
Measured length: 14.5mm
